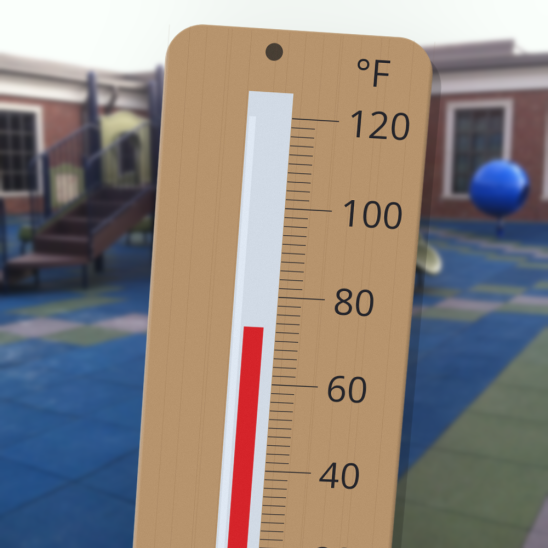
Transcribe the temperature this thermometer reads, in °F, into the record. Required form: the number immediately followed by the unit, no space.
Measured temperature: 73°F
